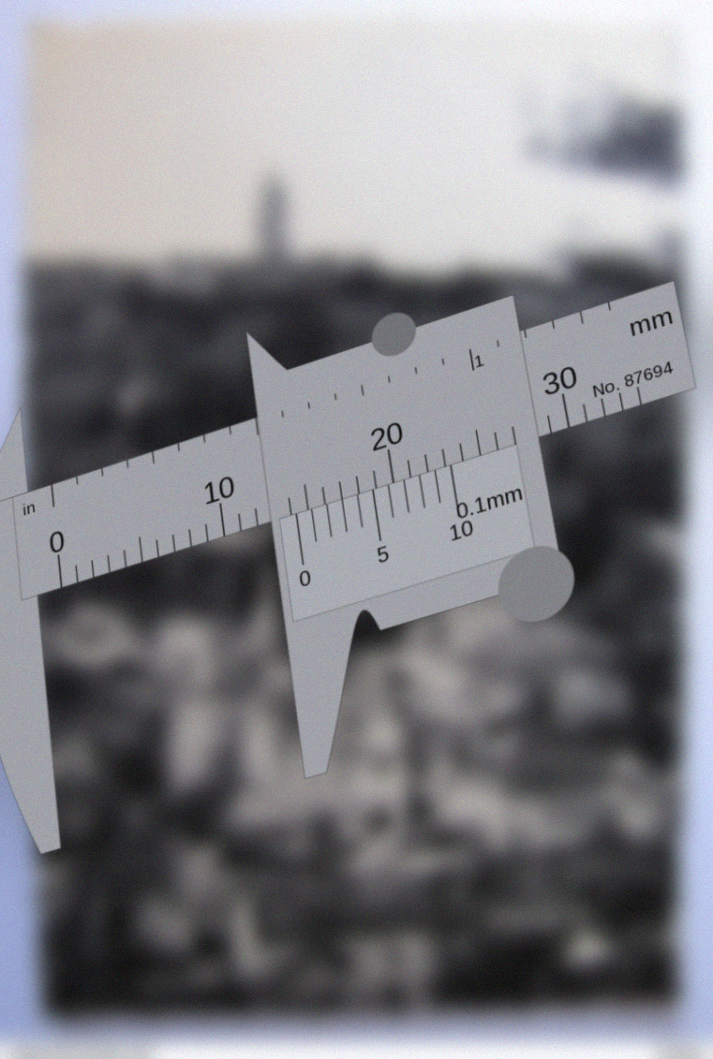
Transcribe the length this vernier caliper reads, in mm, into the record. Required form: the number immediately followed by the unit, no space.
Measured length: 14.3mm
